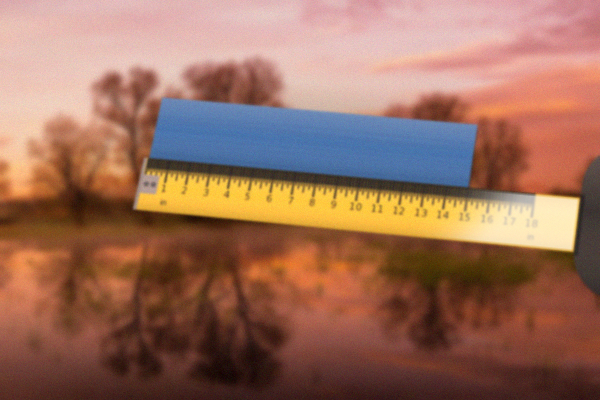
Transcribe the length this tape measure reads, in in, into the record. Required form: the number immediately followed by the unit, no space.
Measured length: 15in
